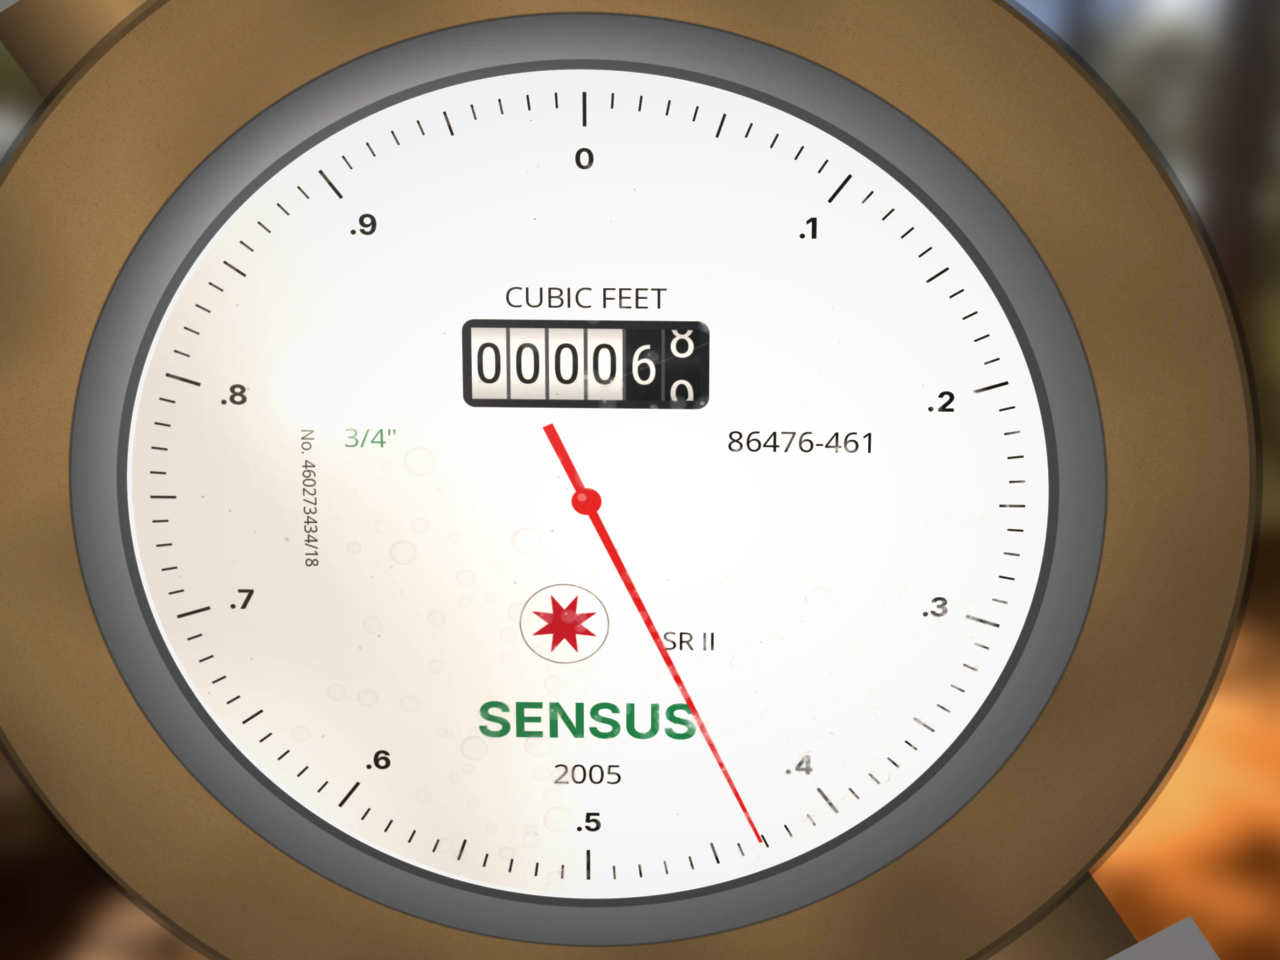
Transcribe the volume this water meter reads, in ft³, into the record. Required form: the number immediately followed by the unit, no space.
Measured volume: 68.43ft³
